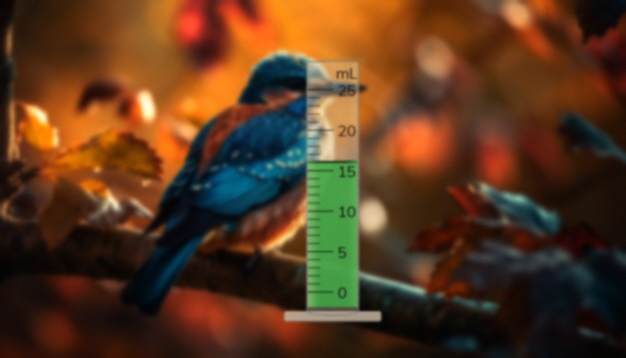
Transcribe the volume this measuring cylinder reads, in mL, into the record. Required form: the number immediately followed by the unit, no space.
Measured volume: 16mL
